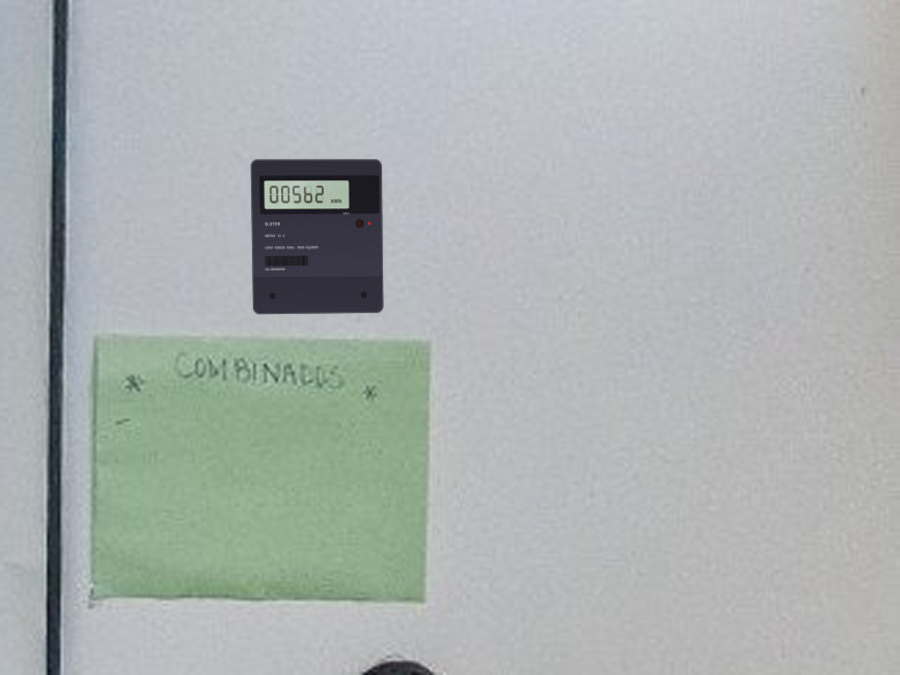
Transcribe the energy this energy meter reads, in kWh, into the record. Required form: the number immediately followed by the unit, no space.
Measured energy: 562kWh
